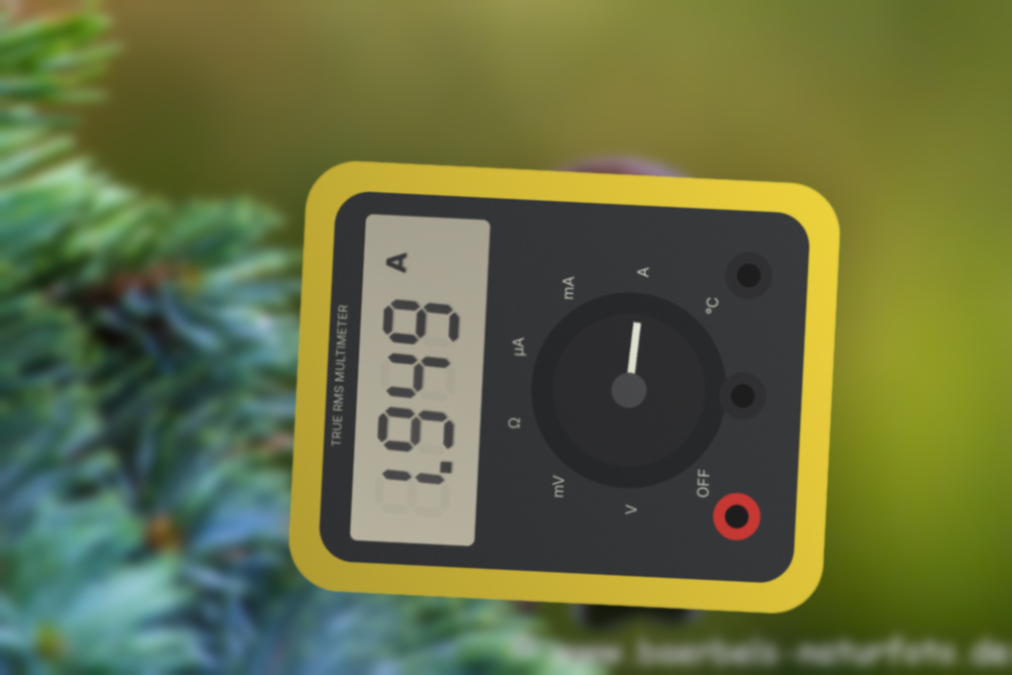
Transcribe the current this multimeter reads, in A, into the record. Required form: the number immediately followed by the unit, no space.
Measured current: 1.949A
